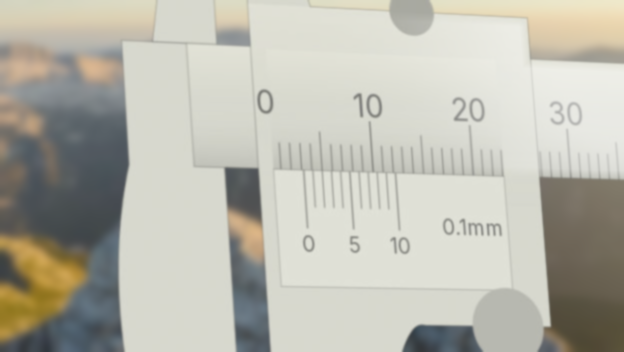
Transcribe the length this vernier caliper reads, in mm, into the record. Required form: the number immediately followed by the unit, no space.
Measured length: 3.2mm
